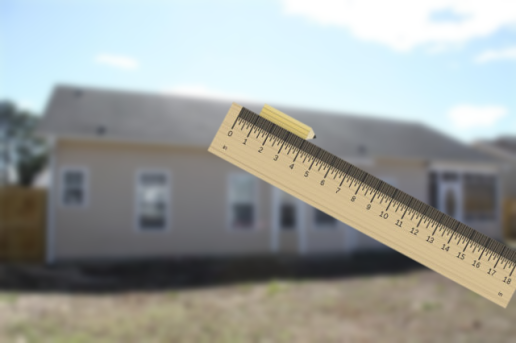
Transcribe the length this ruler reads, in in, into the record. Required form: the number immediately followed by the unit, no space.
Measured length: 3.5in
